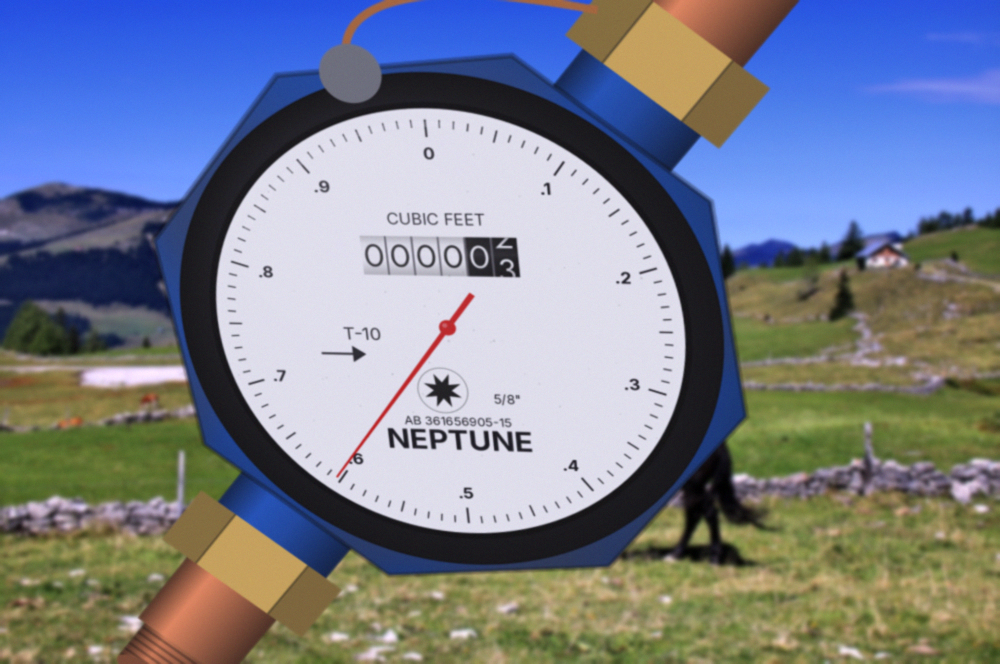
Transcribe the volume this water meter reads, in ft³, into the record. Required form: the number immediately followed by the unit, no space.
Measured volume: 2.60ft³
